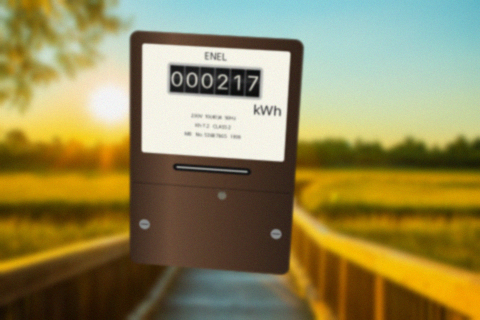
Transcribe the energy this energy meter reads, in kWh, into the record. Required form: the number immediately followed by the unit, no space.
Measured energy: 217kWh
